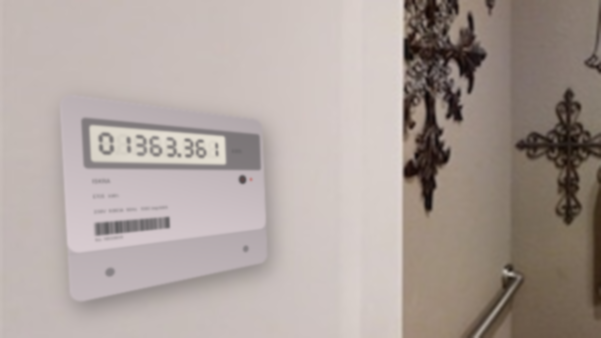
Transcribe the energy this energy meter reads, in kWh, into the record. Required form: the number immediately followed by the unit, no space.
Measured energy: 1363.361kWh
